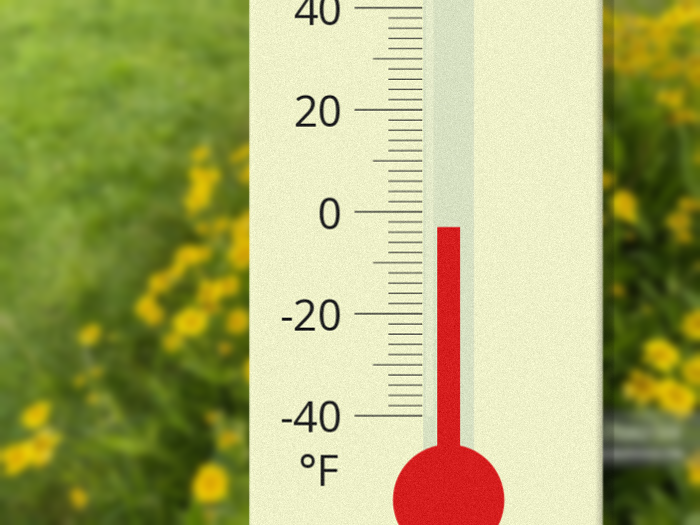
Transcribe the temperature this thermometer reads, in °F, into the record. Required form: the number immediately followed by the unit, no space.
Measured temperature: -3°F
